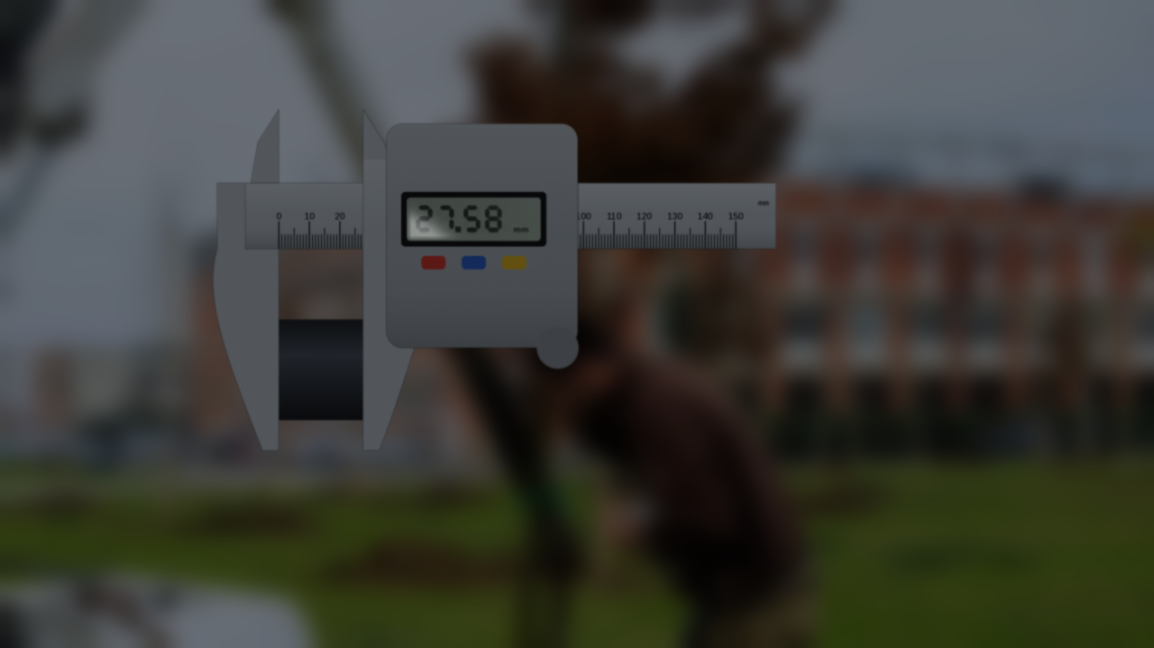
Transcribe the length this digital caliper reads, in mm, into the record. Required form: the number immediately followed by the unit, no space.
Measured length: 27.58mm
